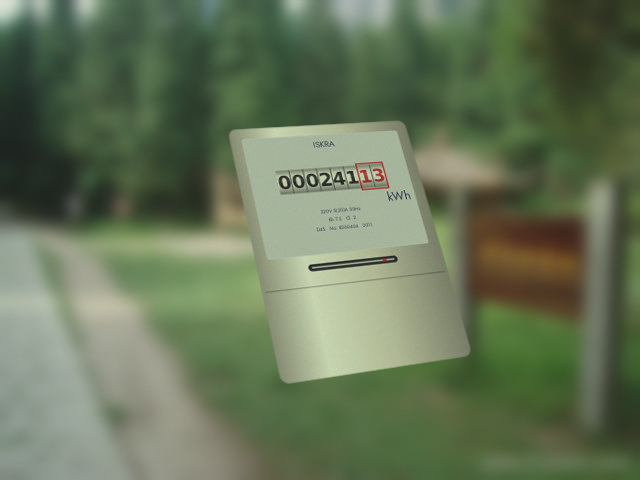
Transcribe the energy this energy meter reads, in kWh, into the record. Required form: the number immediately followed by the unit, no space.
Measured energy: 241.13kWh
